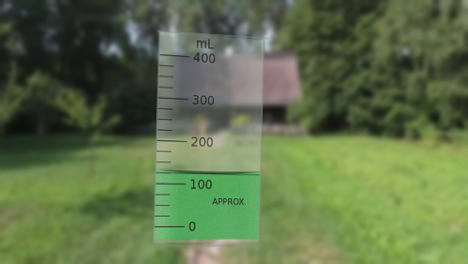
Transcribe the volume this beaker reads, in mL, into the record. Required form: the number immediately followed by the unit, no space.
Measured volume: 125mL
